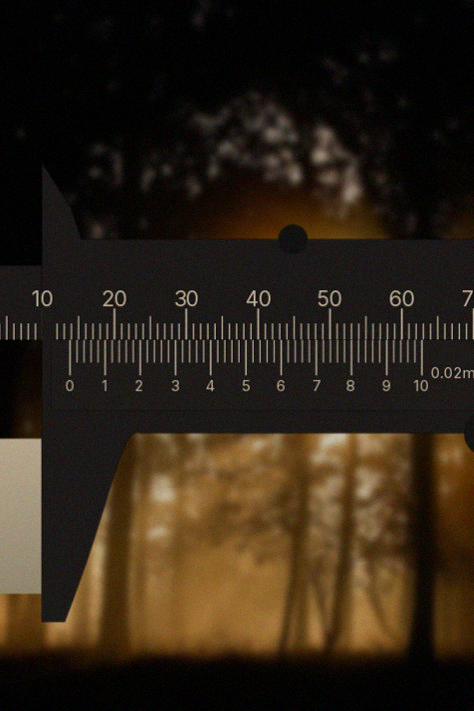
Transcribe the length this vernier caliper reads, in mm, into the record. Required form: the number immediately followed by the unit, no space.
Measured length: 13.8mm
